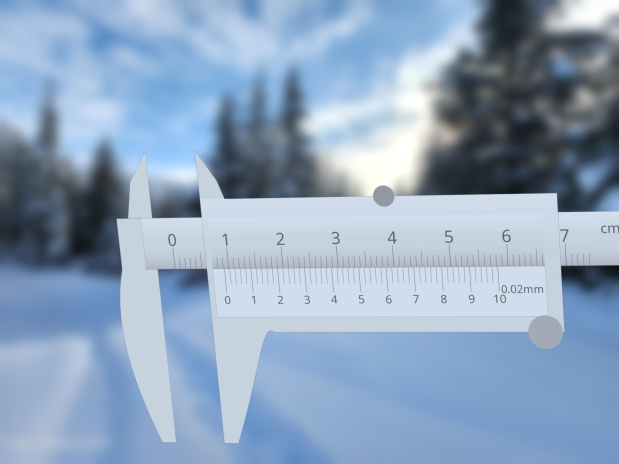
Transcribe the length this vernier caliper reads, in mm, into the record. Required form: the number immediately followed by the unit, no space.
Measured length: 9.2mm
